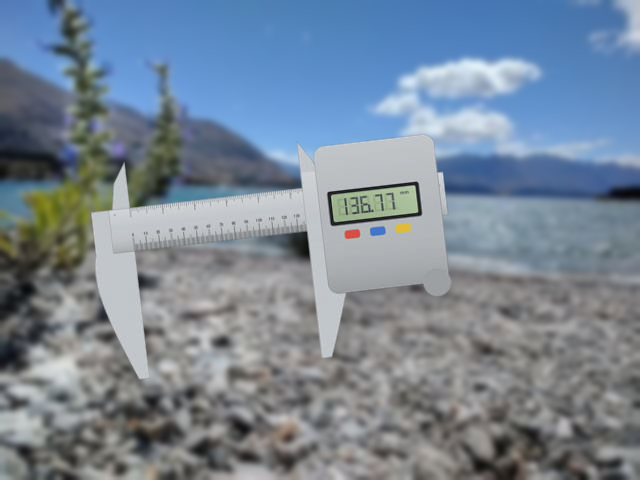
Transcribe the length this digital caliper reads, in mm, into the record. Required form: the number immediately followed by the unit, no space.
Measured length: 136.77mm
